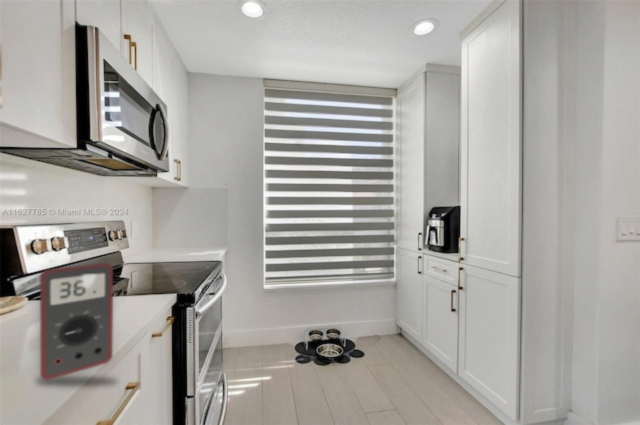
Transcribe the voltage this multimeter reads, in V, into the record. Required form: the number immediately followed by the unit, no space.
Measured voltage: 36V
